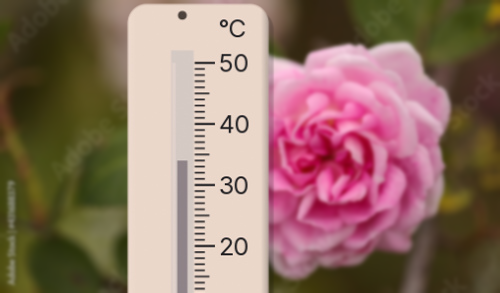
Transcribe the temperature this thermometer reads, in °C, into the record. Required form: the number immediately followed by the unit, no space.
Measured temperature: 34°C
